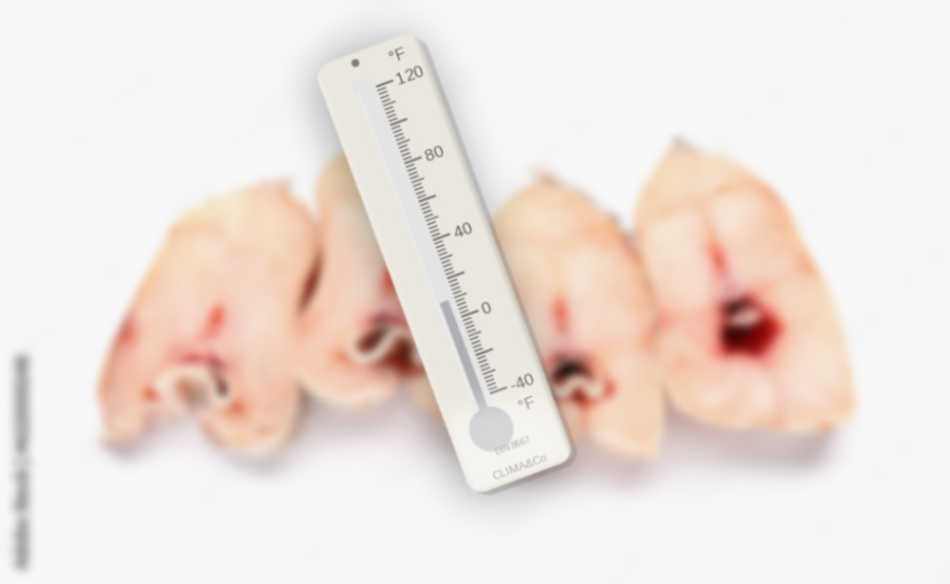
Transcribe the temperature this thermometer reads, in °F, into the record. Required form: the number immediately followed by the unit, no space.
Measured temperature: 10°F
